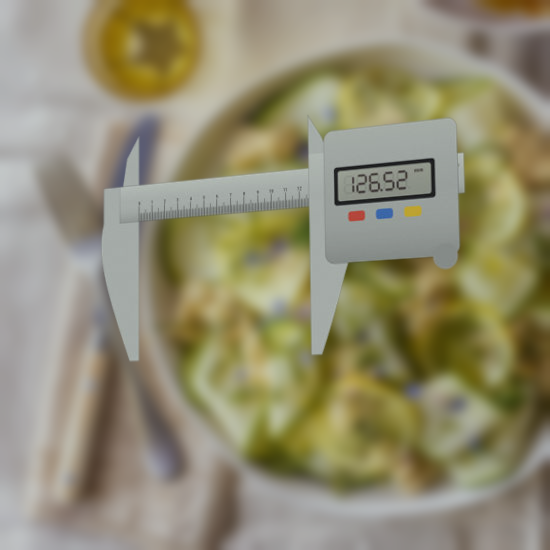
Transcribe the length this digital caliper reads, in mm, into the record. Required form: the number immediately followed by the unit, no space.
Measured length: 126.52mm
